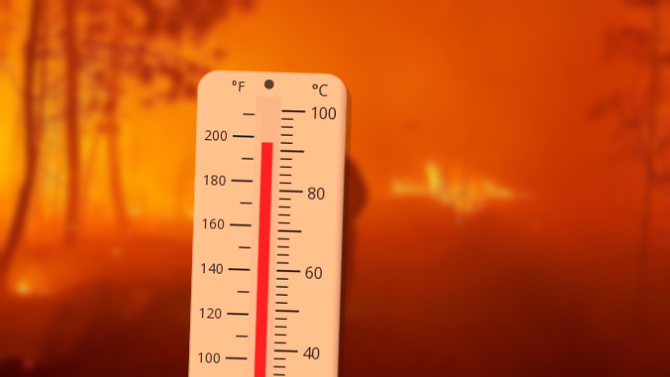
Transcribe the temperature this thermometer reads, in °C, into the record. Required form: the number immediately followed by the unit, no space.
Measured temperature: 92°C
